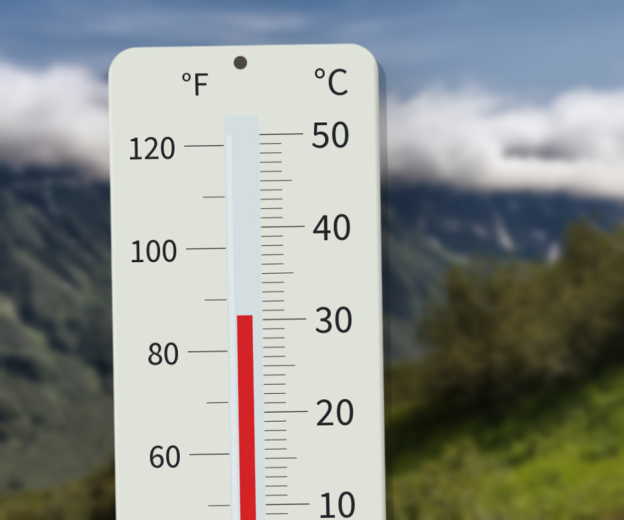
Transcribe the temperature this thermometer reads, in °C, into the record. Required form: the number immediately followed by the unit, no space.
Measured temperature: 30.5°C
